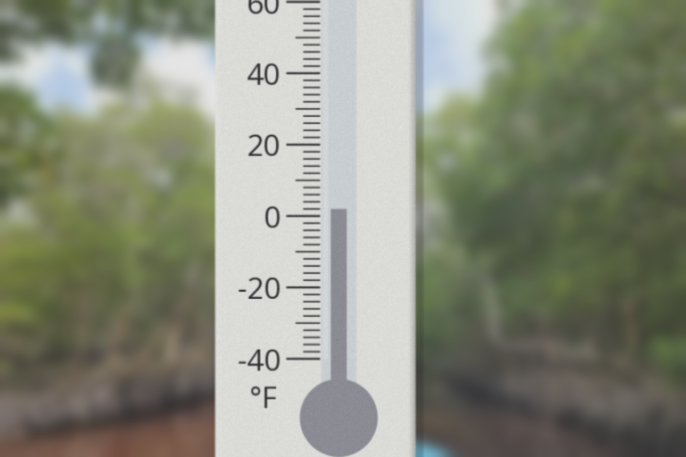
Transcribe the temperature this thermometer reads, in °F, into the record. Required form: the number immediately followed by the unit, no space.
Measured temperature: 2°F
